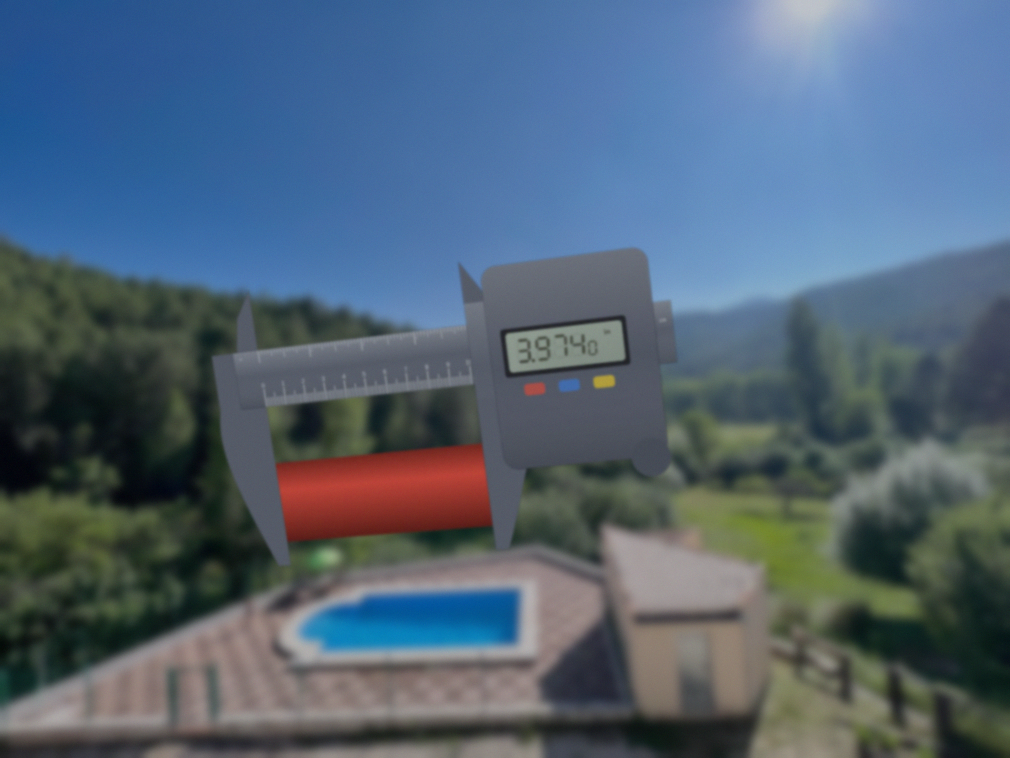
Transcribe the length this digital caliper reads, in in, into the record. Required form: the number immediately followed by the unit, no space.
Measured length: 3.9740in
